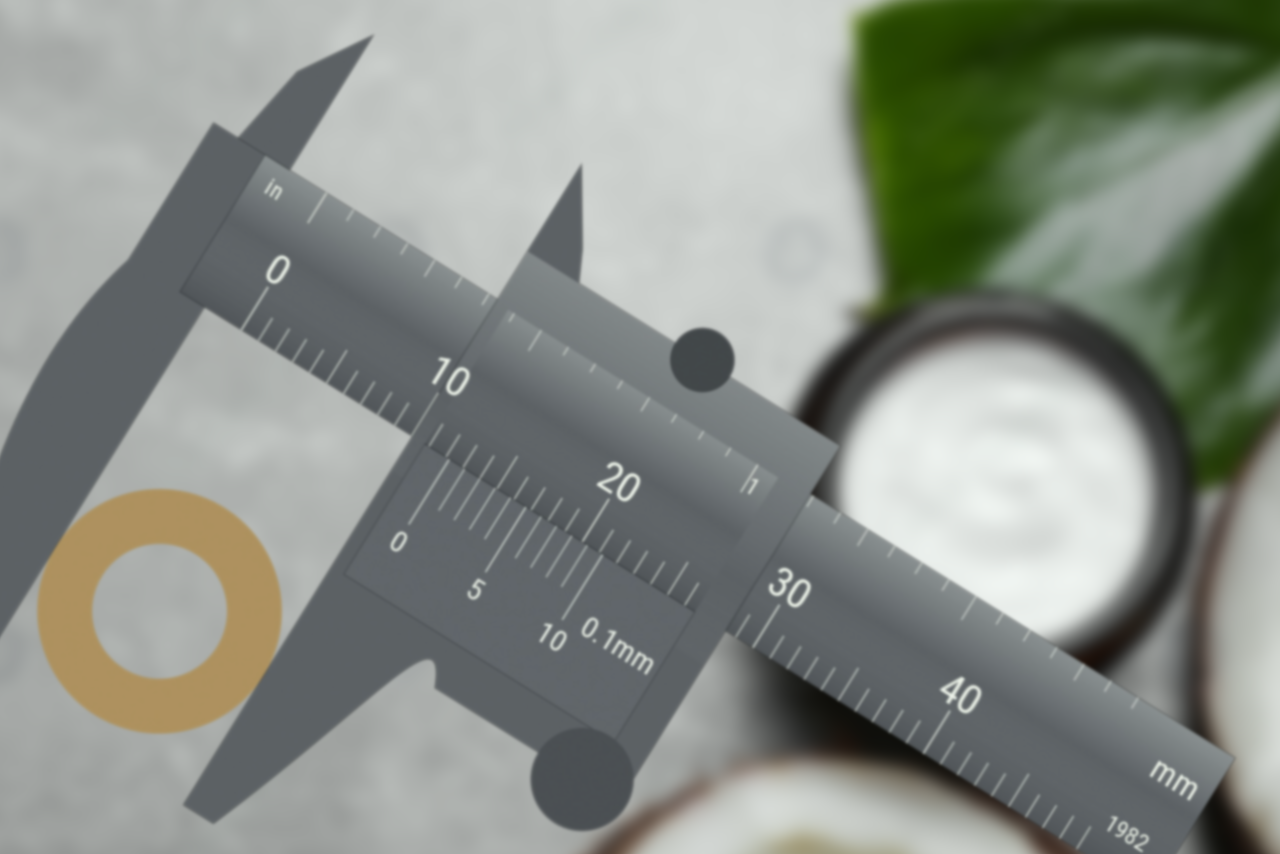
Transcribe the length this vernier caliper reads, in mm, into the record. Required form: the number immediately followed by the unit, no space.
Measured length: 12.2mm
